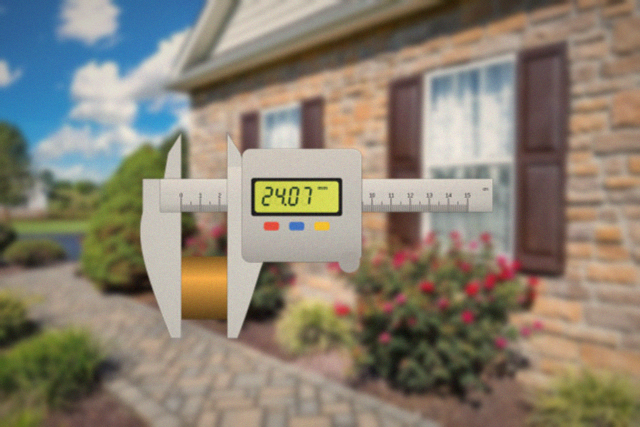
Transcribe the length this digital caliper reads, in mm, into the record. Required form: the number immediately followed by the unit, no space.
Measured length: 24.07mm
